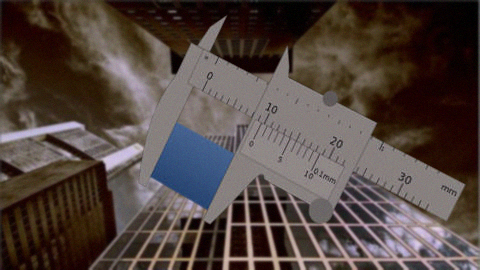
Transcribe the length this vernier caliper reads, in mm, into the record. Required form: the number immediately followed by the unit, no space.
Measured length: 9.6mm
